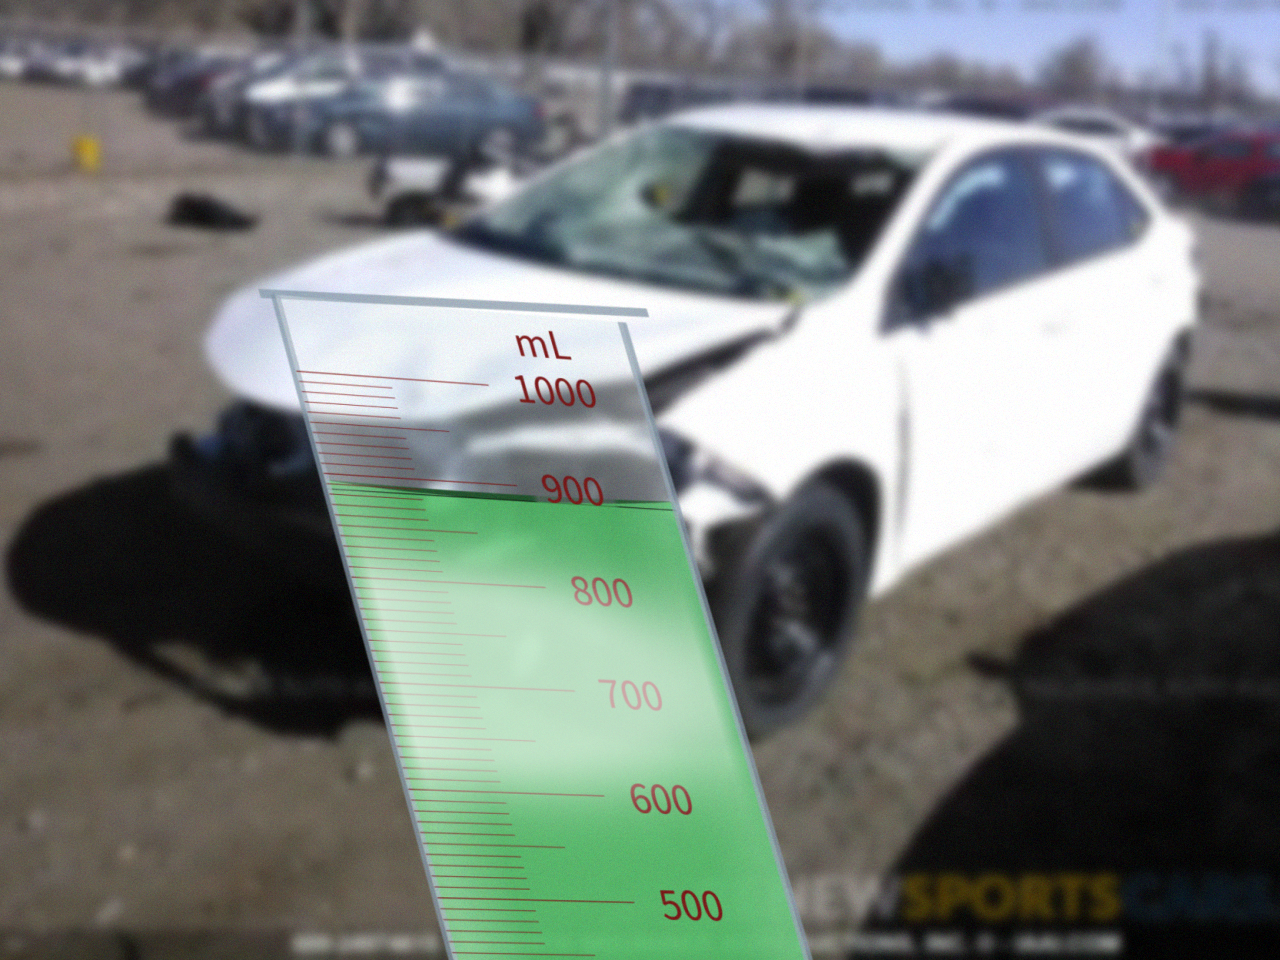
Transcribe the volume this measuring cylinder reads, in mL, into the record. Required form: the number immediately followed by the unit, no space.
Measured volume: 885mL
